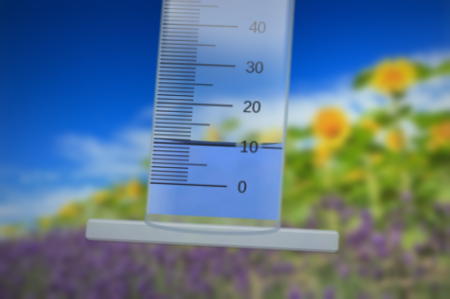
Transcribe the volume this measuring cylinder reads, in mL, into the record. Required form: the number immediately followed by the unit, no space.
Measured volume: 10mL
